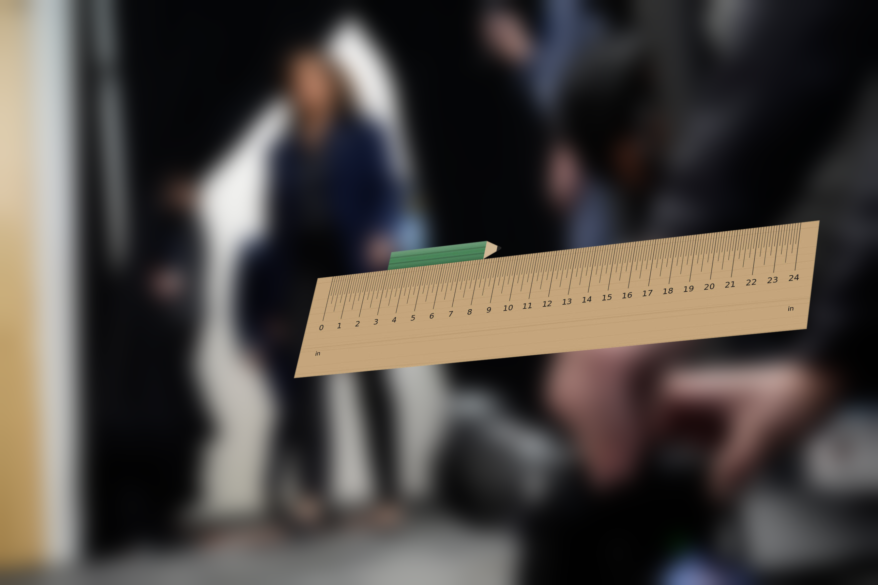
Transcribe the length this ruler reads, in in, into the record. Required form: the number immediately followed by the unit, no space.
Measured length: 6in
